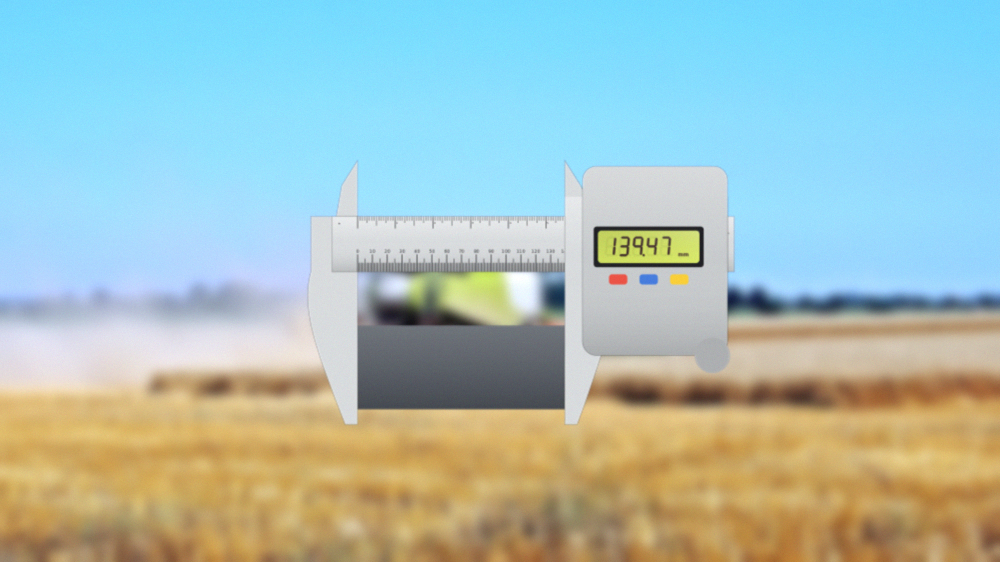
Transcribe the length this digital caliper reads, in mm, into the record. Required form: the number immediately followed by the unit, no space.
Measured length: 139.47mm
